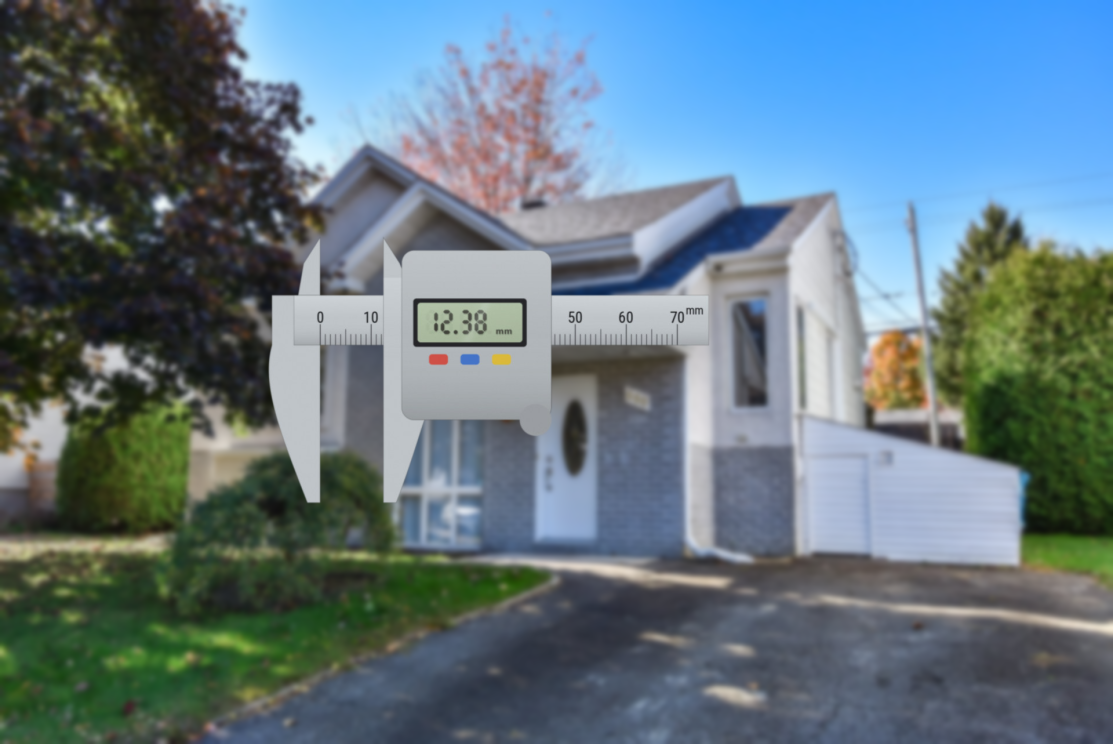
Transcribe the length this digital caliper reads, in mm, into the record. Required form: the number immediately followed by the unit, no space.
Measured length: 12.38mm
